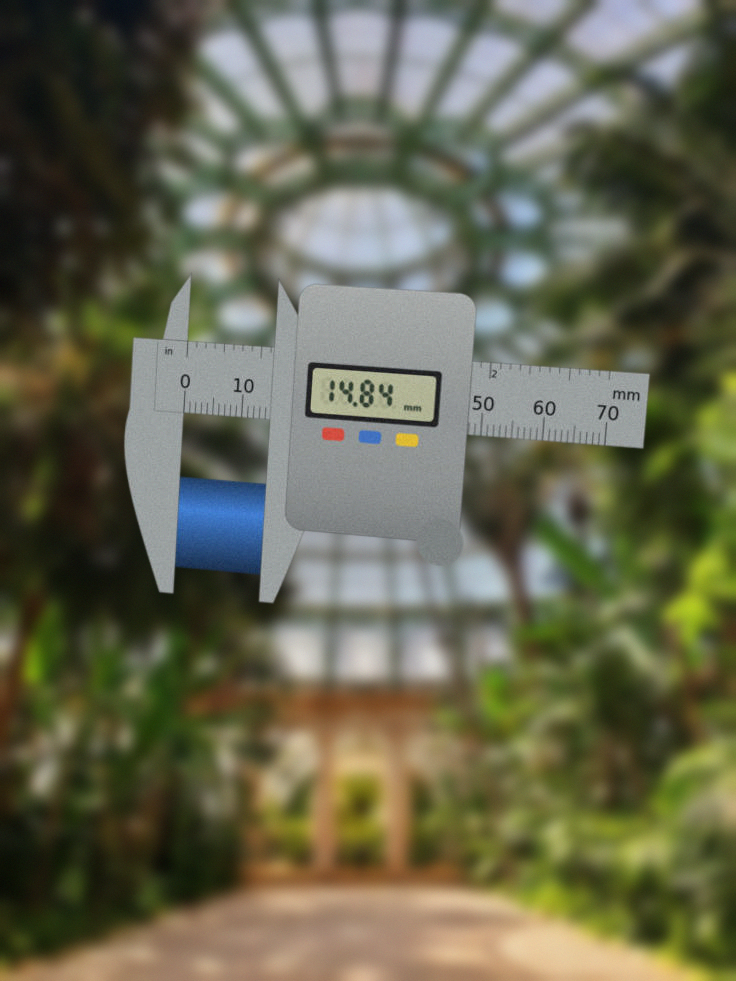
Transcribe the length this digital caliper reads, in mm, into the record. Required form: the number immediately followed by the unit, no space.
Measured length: 14.84mm
